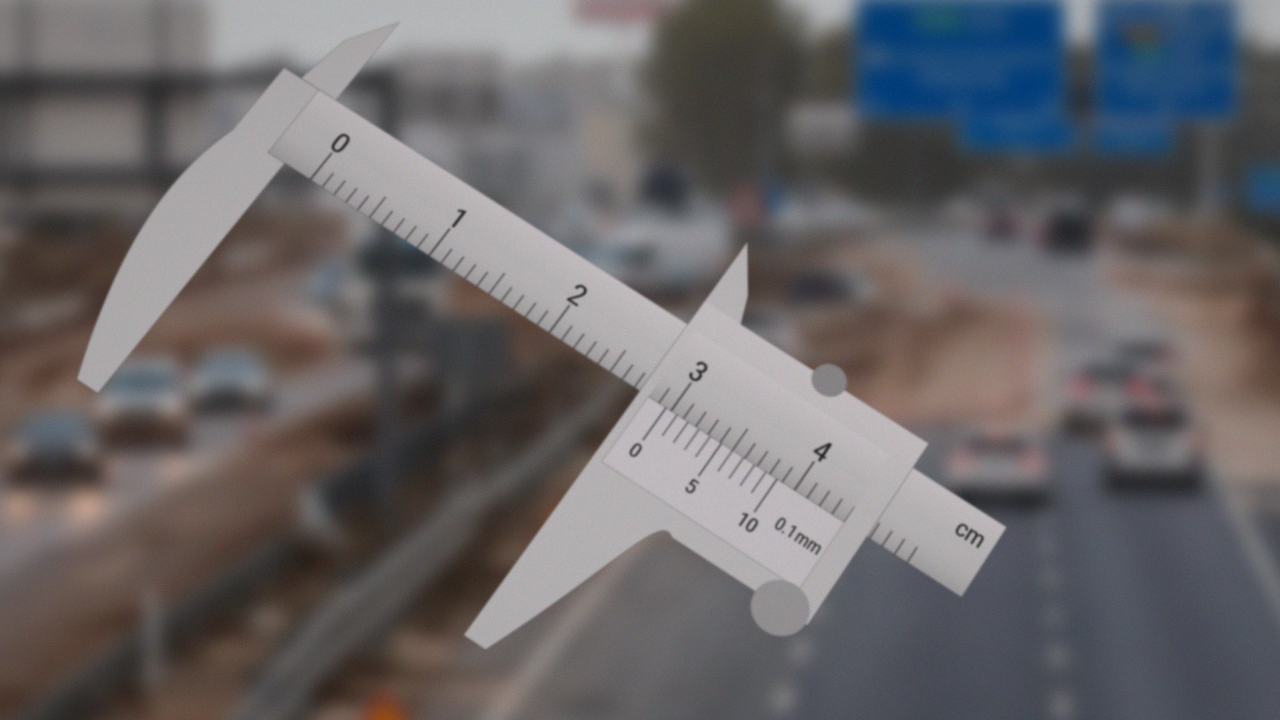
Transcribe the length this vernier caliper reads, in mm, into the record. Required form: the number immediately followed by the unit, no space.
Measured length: 29.6mm
